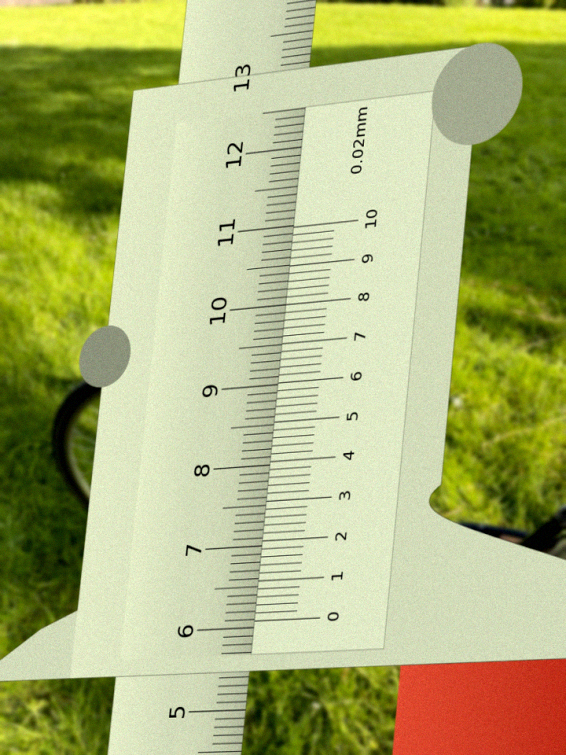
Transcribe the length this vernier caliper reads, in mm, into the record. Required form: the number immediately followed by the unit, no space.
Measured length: 60.8mm
